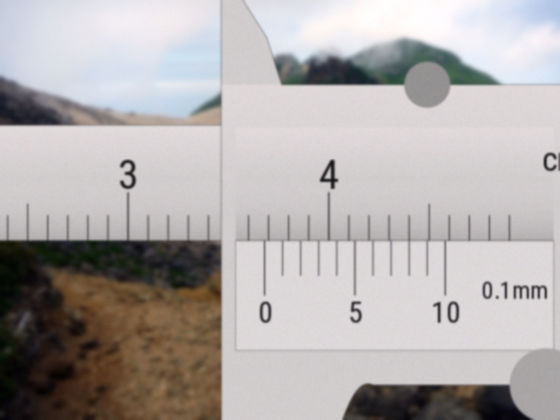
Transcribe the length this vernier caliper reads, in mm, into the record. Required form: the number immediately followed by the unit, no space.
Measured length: 36.8mm
